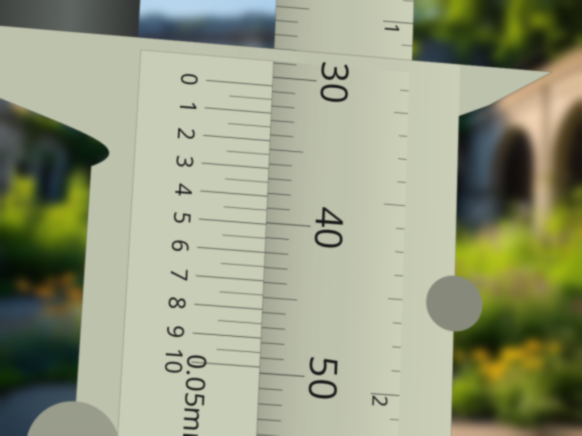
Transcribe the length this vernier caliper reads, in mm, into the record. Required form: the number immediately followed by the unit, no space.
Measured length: 30.6mm
